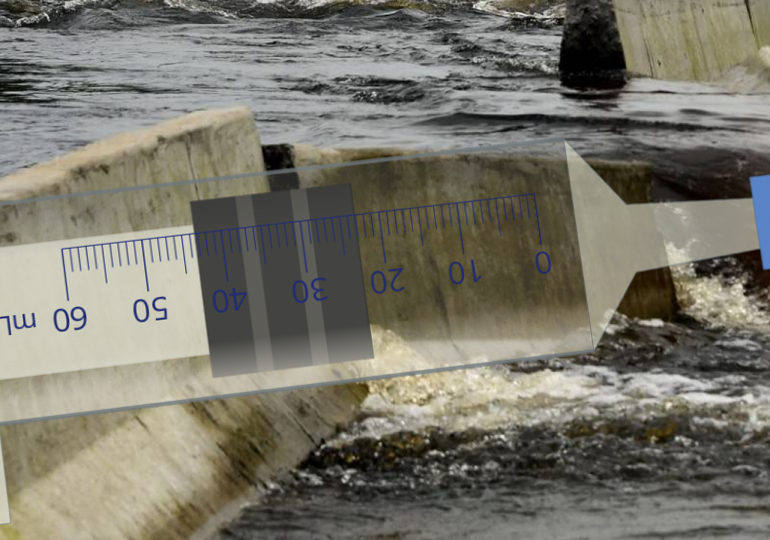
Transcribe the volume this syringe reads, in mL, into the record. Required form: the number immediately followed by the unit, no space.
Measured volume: 23mL
